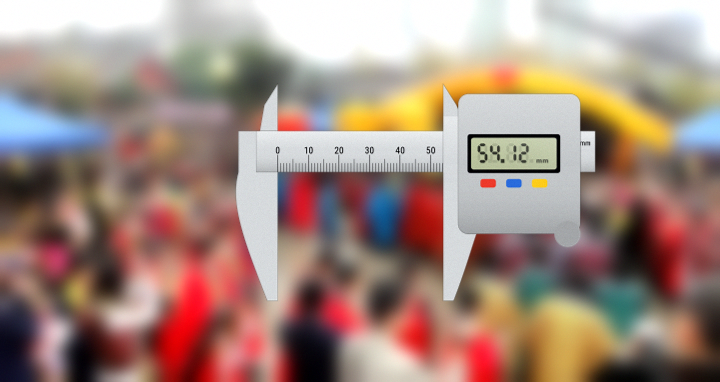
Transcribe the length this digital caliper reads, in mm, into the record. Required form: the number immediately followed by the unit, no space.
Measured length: 54.12mm
